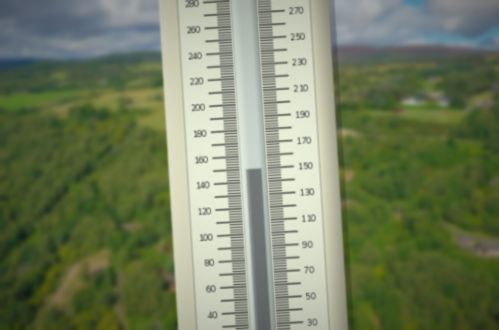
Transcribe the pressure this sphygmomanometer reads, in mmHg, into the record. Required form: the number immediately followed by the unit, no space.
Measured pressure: 150mmHg
